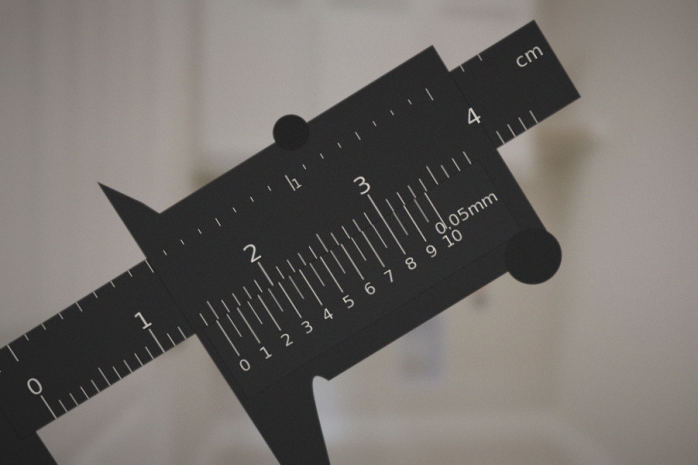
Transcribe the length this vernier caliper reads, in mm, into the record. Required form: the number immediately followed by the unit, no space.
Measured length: 14.8mm
